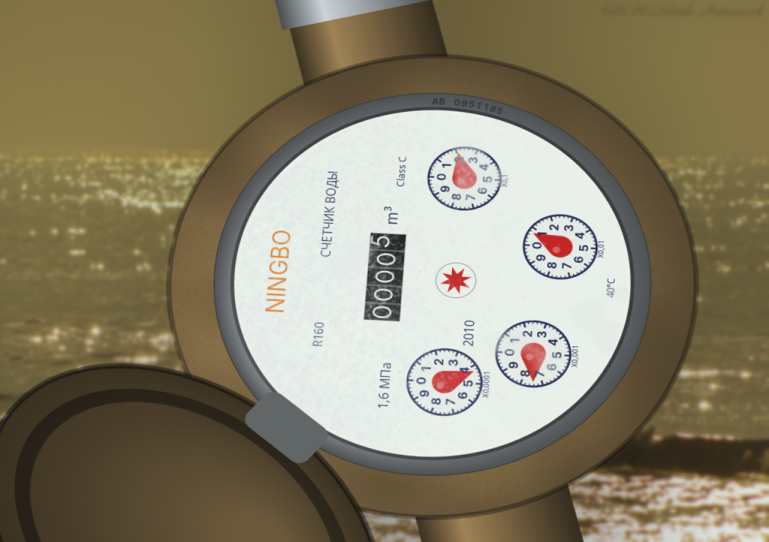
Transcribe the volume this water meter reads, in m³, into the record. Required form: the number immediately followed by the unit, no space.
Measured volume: 5.2074m³
